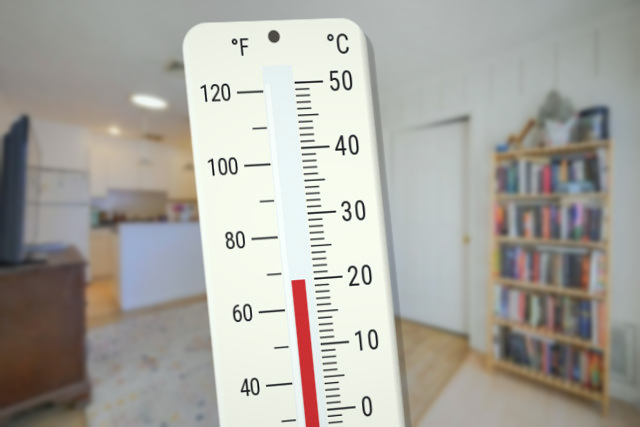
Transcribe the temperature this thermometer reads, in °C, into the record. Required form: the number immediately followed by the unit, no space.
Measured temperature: 20°C
